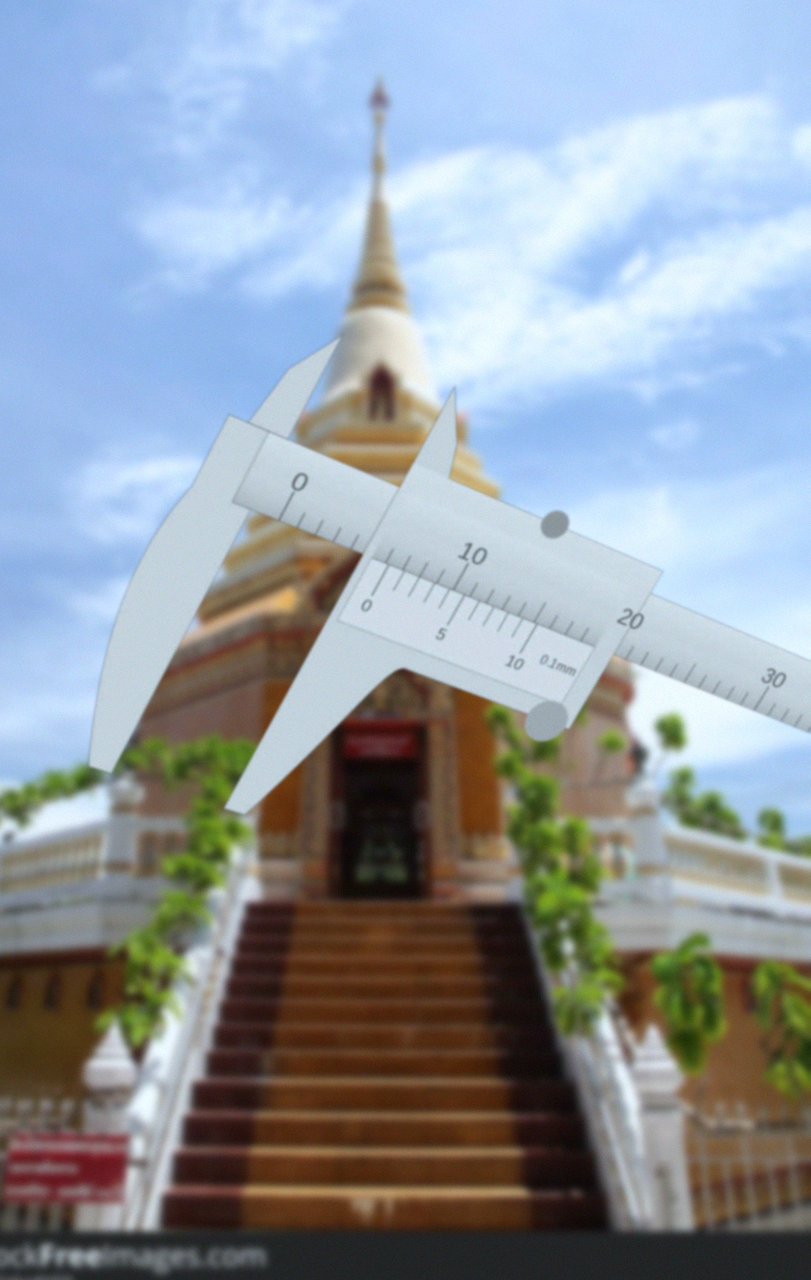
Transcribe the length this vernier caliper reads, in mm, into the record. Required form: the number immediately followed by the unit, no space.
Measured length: 6.2mm
